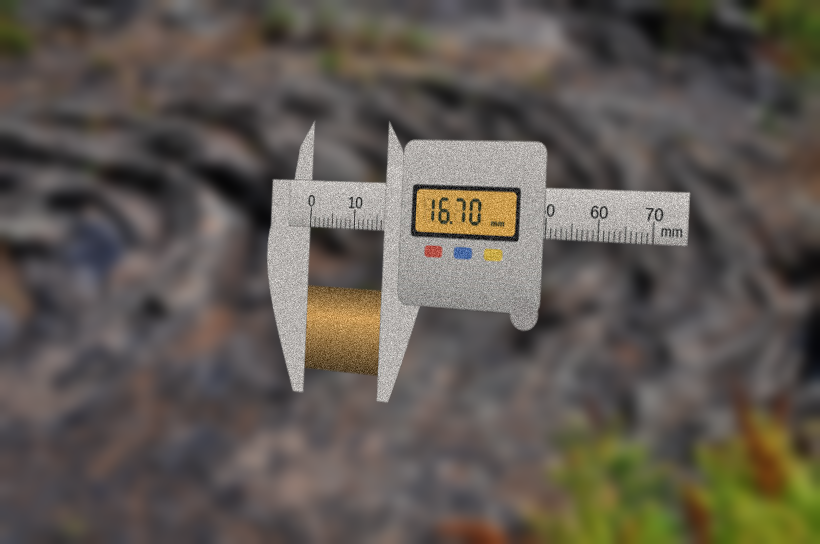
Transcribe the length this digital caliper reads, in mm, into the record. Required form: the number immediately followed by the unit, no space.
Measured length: 16.70mm
